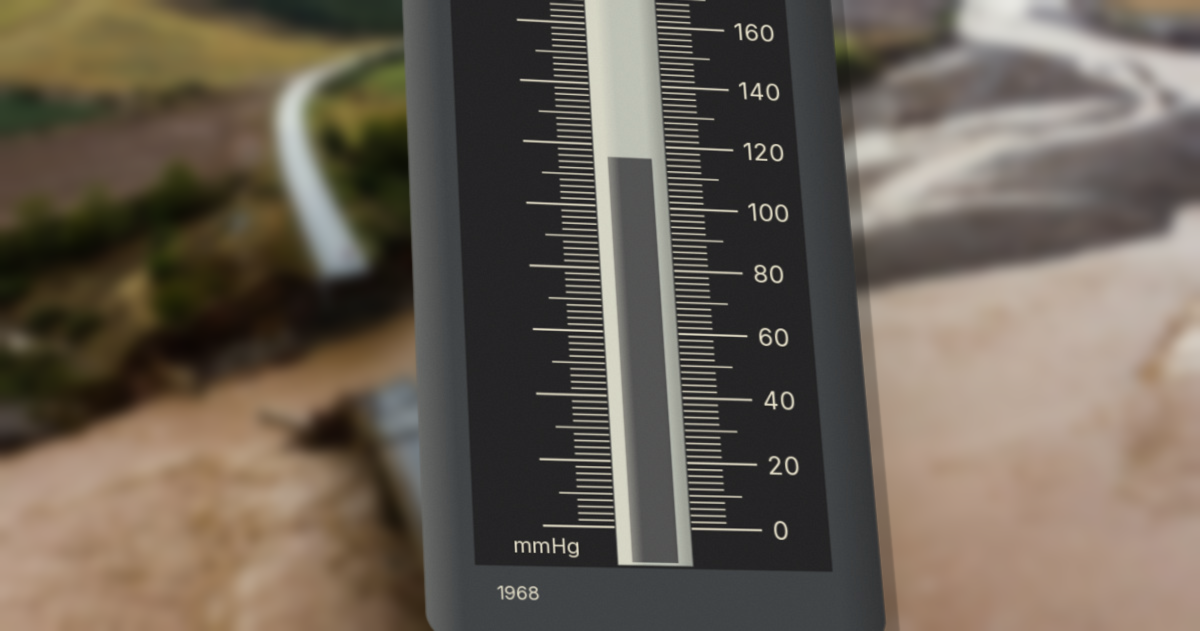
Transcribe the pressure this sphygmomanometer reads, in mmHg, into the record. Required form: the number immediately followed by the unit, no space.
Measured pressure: 116mmHg
